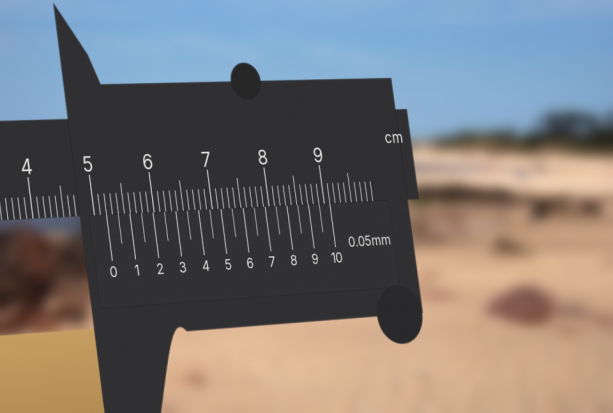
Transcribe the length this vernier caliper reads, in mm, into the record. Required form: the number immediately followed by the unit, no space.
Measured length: 52.0mm
